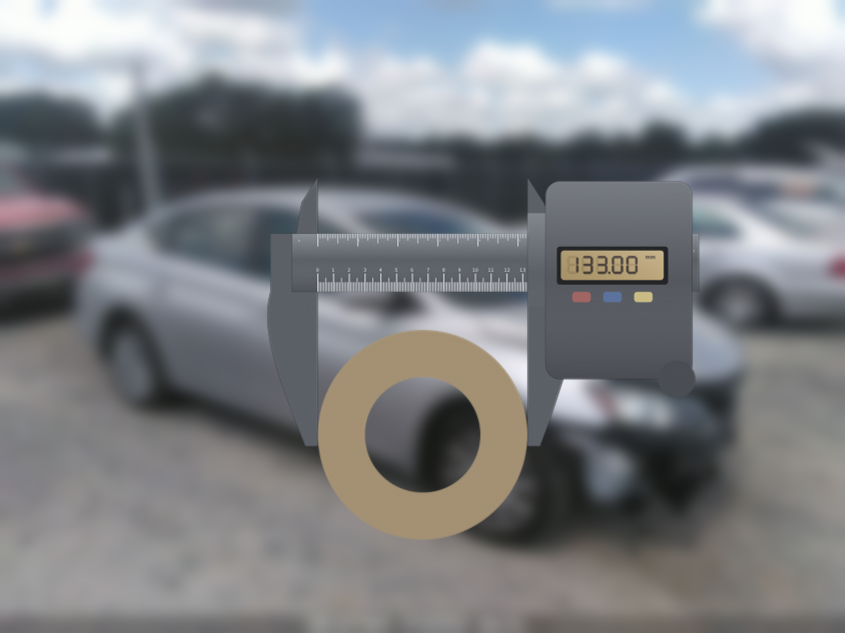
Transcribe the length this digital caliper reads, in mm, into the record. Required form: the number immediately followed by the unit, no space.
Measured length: 133.00mm
